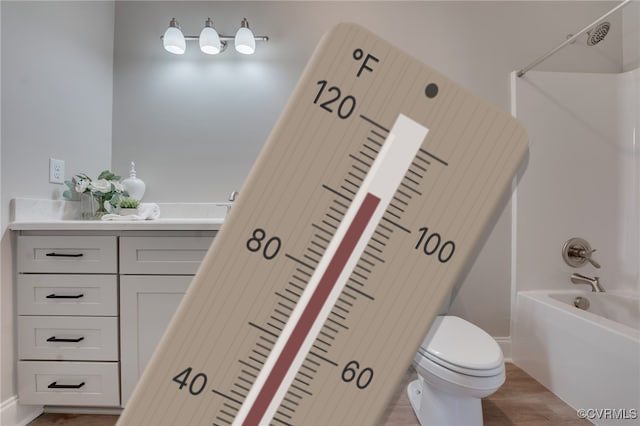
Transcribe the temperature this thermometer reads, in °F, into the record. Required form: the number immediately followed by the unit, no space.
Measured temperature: 104°F
